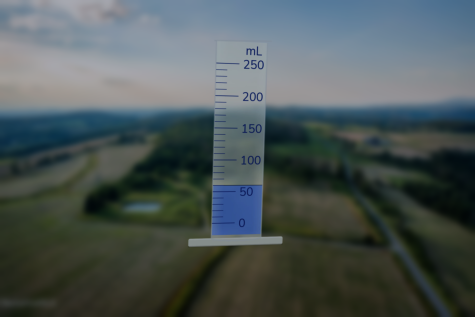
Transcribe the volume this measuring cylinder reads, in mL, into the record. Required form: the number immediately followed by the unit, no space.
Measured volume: 60mL
